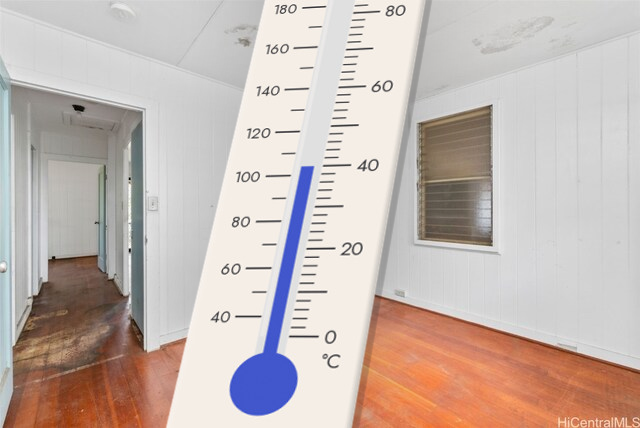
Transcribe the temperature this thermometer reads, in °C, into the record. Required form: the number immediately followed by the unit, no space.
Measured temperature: 40°C
